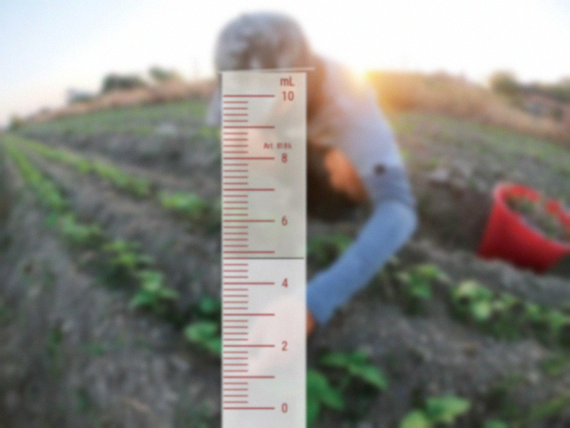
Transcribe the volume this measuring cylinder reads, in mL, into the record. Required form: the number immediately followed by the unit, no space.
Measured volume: 4.8mL
